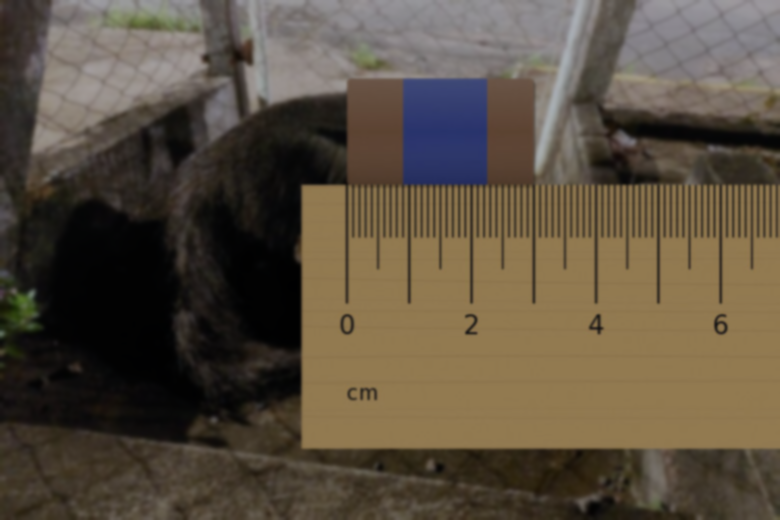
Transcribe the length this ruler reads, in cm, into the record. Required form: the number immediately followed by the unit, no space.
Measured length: 3cm
